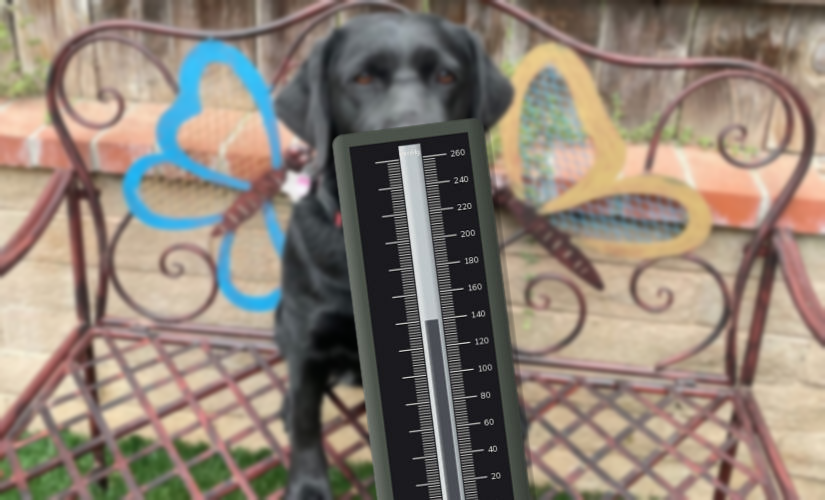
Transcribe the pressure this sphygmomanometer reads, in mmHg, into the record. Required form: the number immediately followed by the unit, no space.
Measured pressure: 140mmHg
